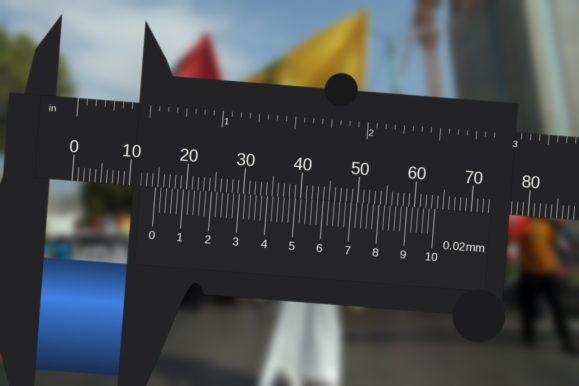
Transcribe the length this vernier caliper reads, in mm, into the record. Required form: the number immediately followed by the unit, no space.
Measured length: 14.6mm
